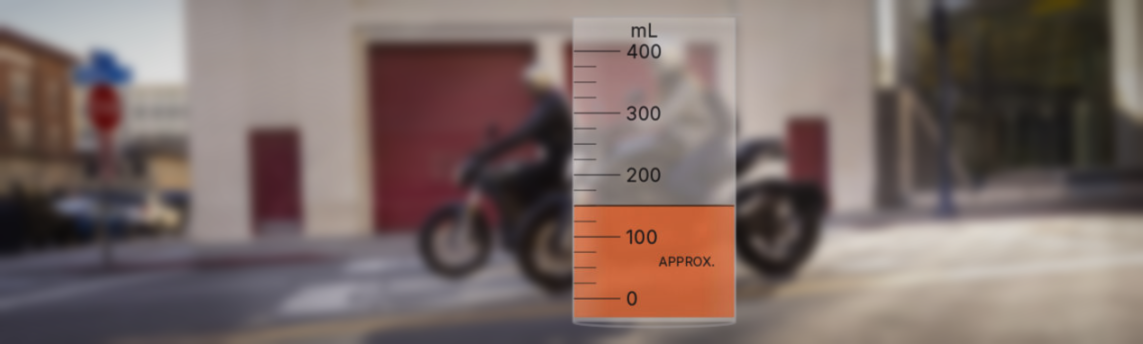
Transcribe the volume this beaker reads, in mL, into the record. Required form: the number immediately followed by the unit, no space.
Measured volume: 150mL
